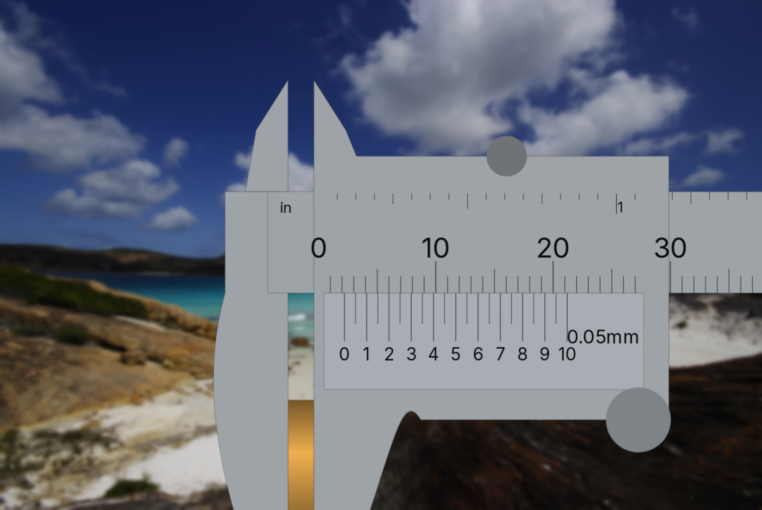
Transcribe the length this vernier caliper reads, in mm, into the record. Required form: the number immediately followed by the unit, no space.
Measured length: 2.2mm
